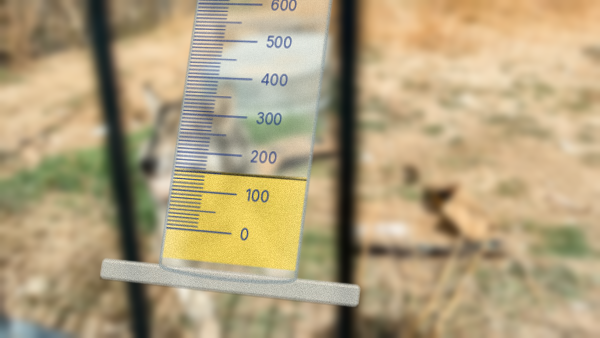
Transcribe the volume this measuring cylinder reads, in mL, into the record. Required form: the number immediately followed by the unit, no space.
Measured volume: 150mL
